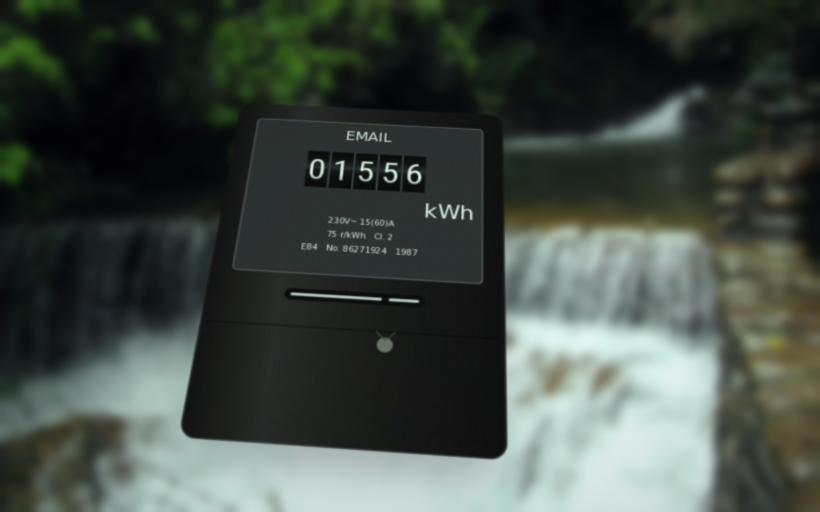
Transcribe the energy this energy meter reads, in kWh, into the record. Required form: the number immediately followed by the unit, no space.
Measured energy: 1556kWh
